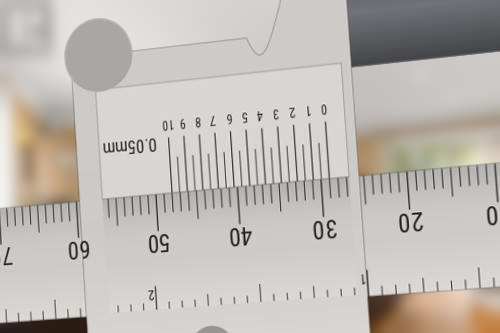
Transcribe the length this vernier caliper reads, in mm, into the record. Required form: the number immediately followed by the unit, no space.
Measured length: 29.0mm
